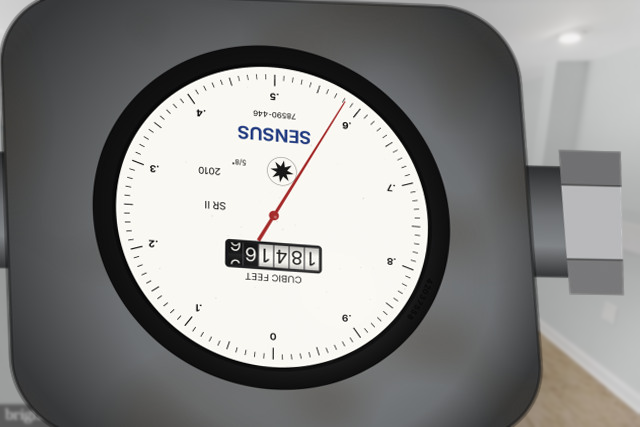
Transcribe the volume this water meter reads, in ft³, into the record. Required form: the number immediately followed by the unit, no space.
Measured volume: 184165.58ft³
